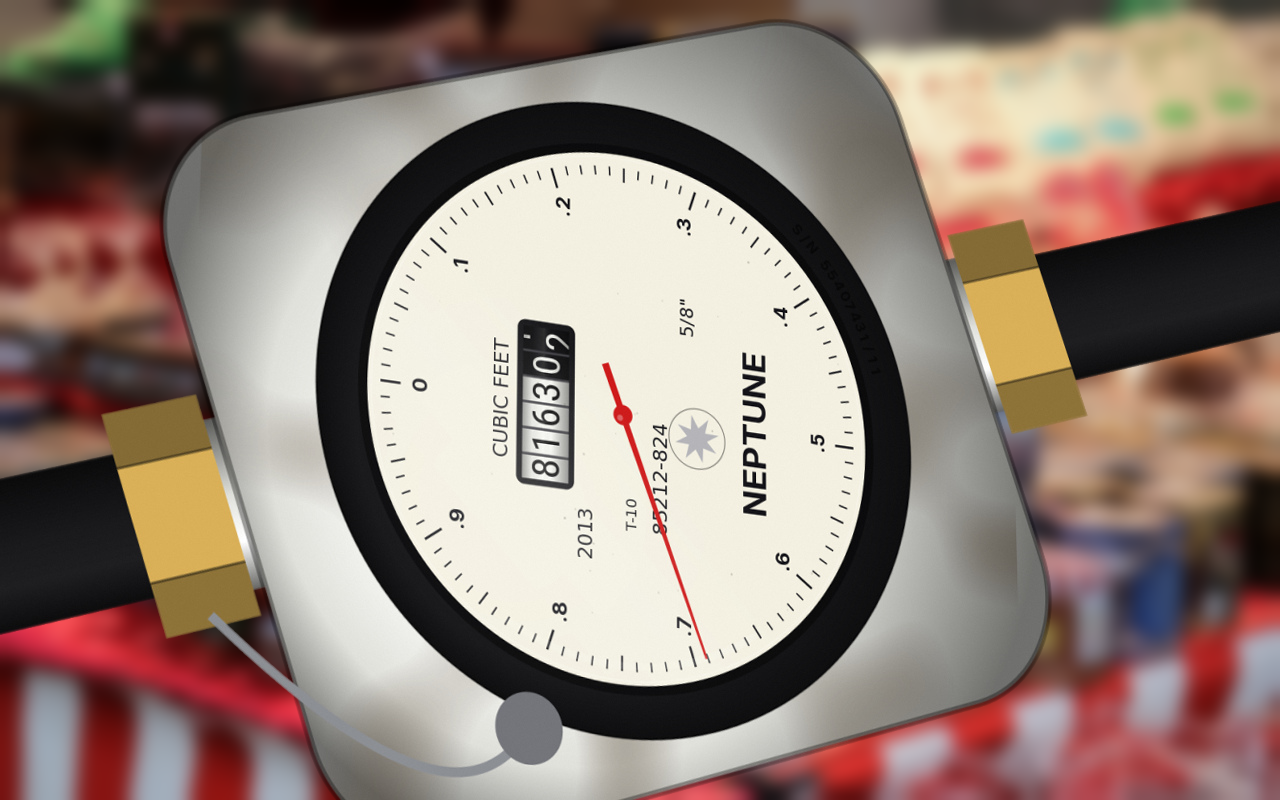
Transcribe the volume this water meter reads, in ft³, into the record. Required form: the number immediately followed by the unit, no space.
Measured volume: 816301.69ft³
